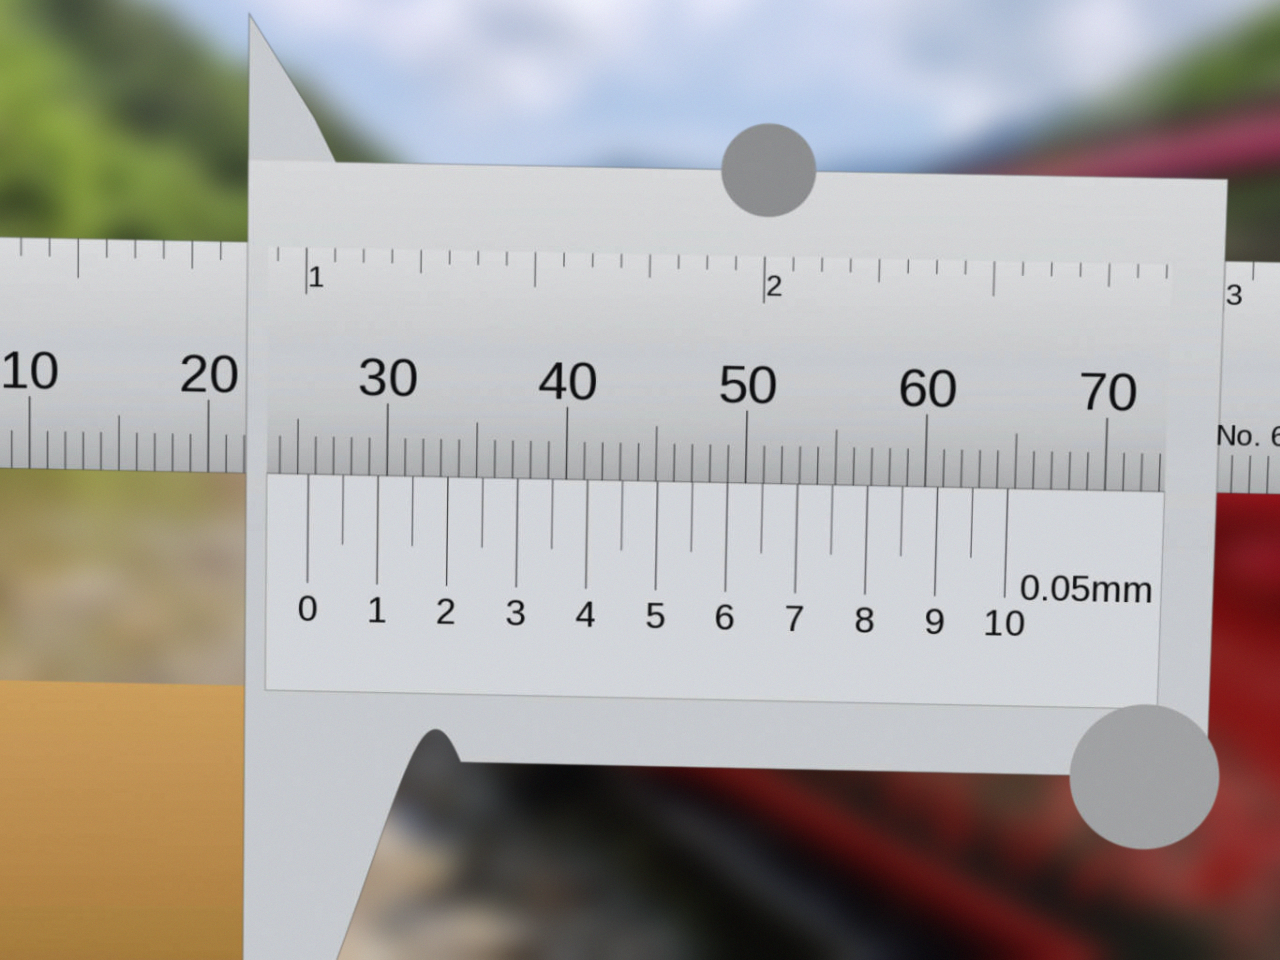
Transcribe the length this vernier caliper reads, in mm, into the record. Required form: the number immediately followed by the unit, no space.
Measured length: 25.6mm
